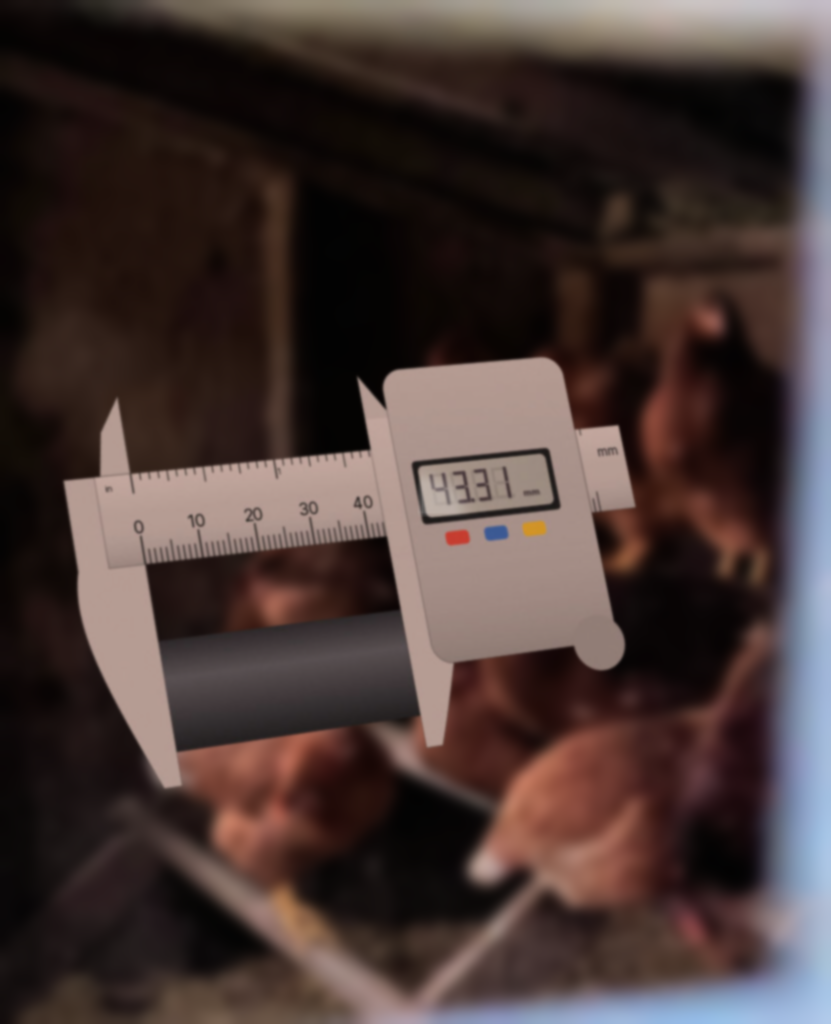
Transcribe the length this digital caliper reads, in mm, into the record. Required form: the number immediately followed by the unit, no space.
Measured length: 43.31mm
